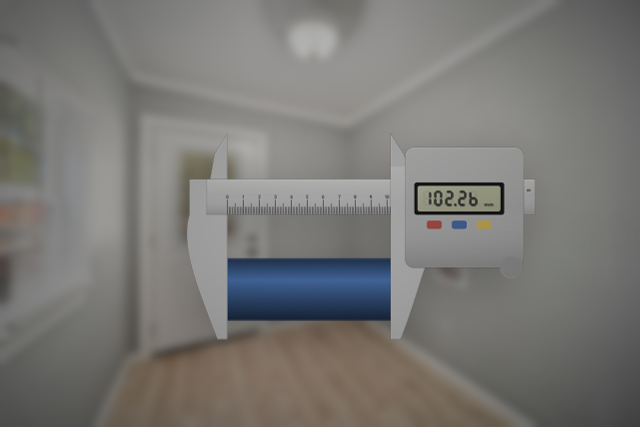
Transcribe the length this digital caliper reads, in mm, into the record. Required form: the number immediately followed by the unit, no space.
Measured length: 102.26mm
